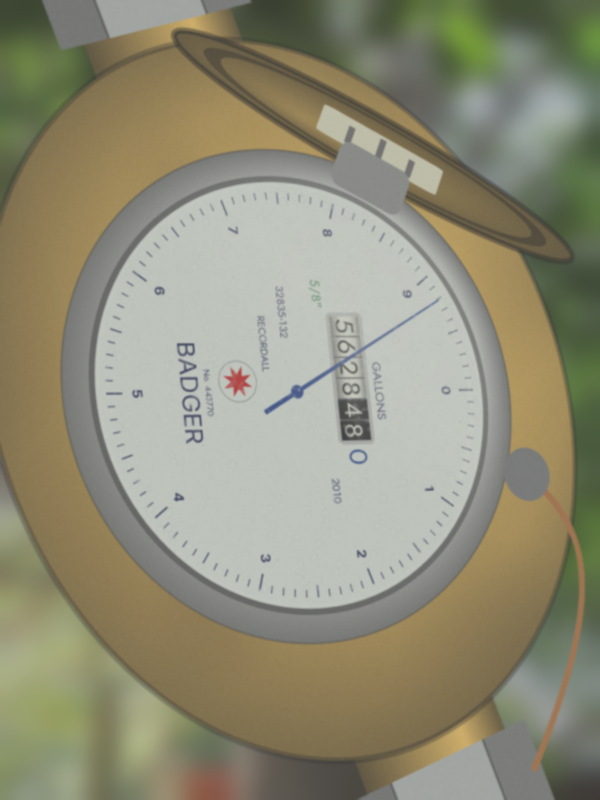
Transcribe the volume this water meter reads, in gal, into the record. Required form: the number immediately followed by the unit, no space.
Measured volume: 5628479.2gal
